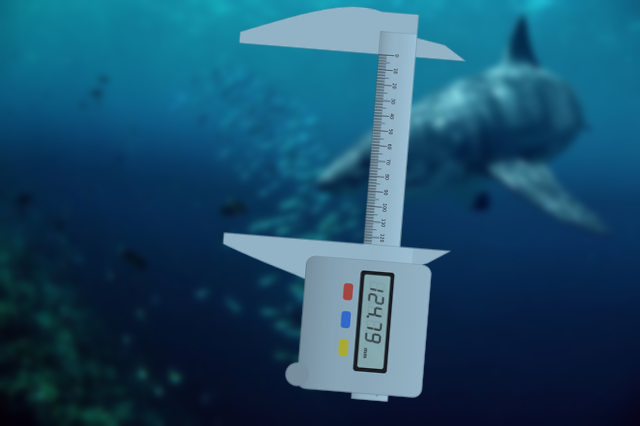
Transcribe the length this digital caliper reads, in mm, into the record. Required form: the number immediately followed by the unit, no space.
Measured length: 124.79mm
